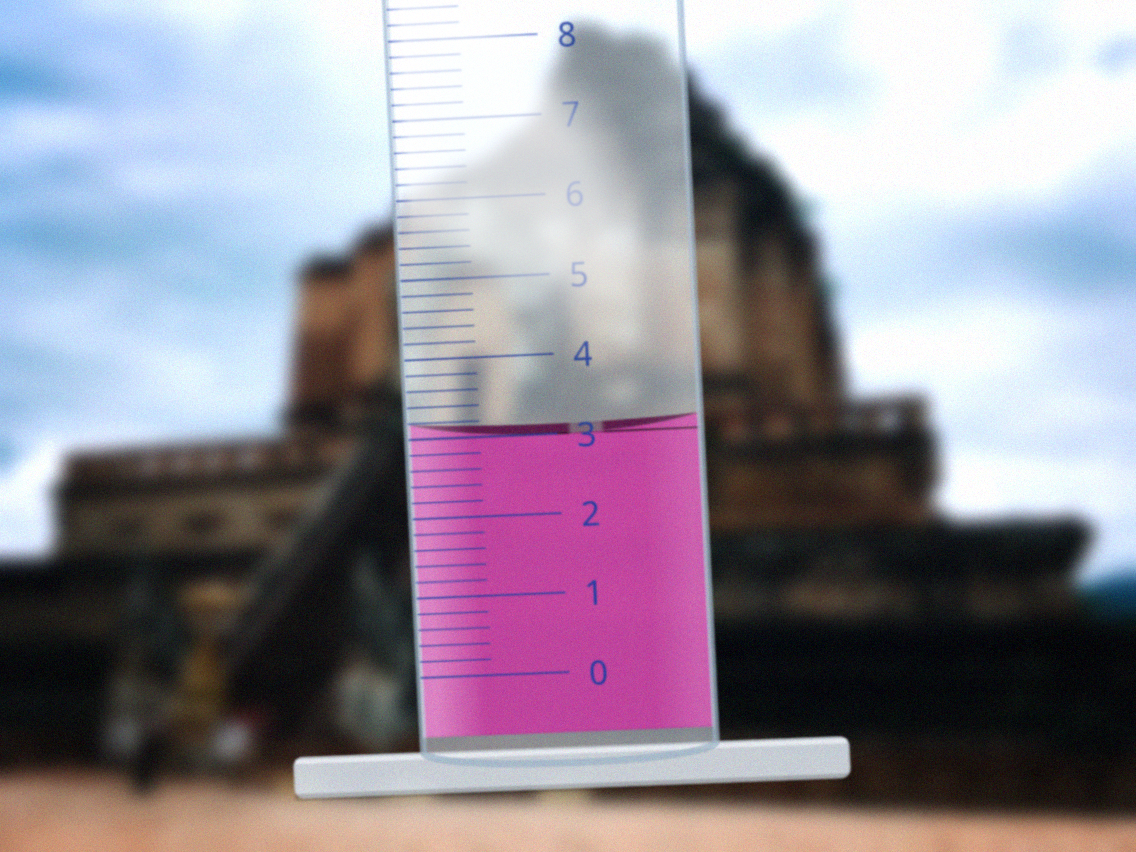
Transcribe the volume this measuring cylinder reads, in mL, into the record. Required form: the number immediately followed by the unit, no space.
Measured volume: 3mL
